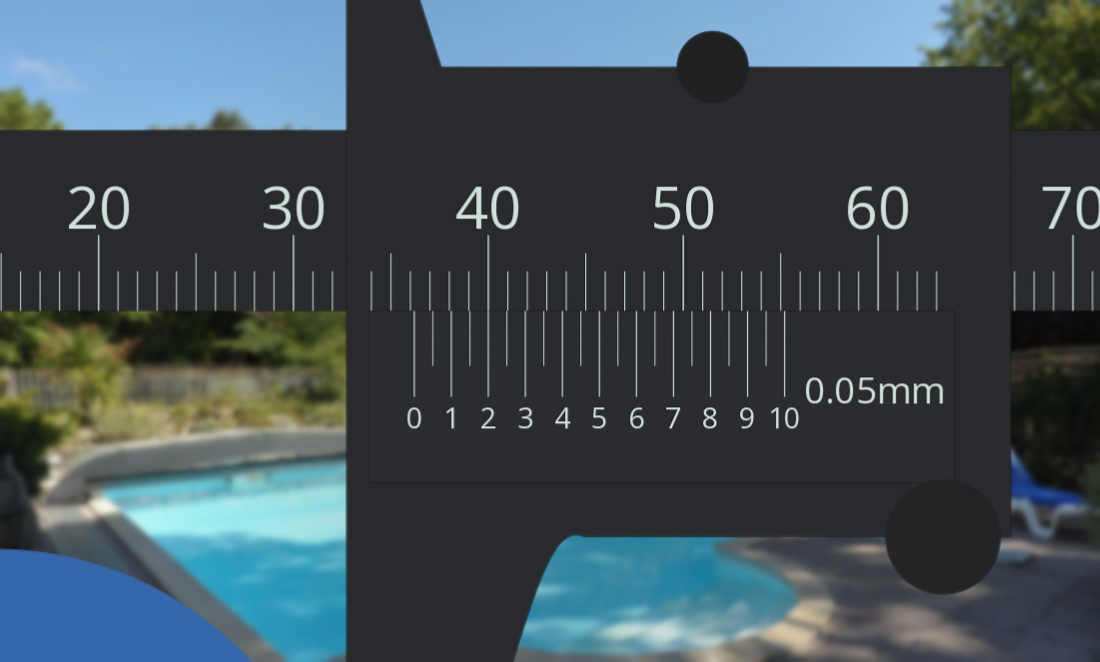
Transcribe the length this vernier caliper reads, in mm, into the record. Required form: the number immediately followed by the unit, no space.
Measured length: 36.2mm
